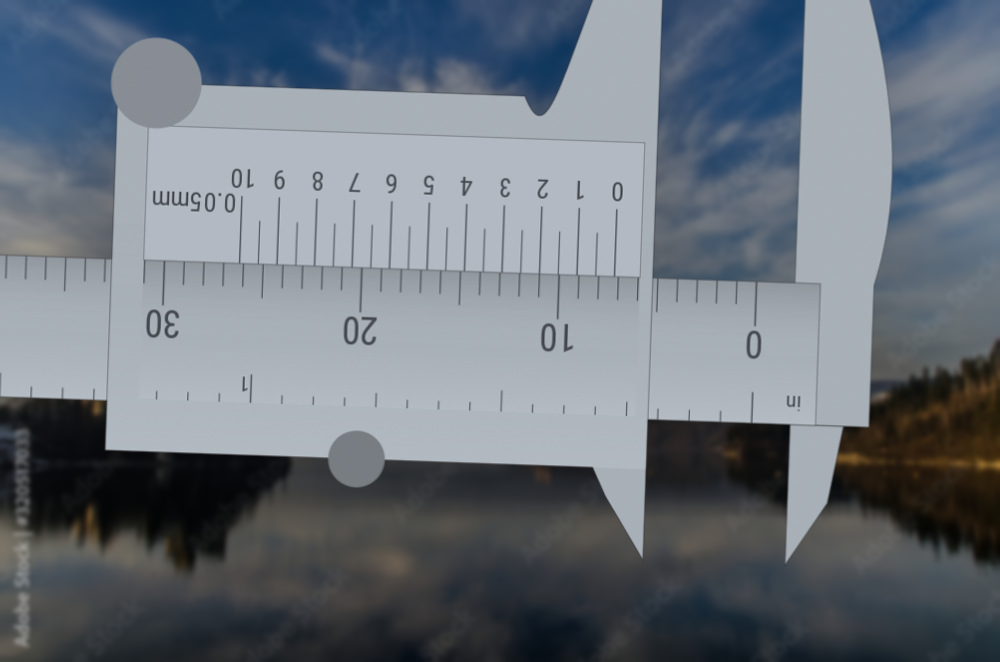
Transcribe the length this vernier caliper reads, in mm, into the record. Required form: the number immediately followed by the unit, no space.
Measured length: 7.2mm
